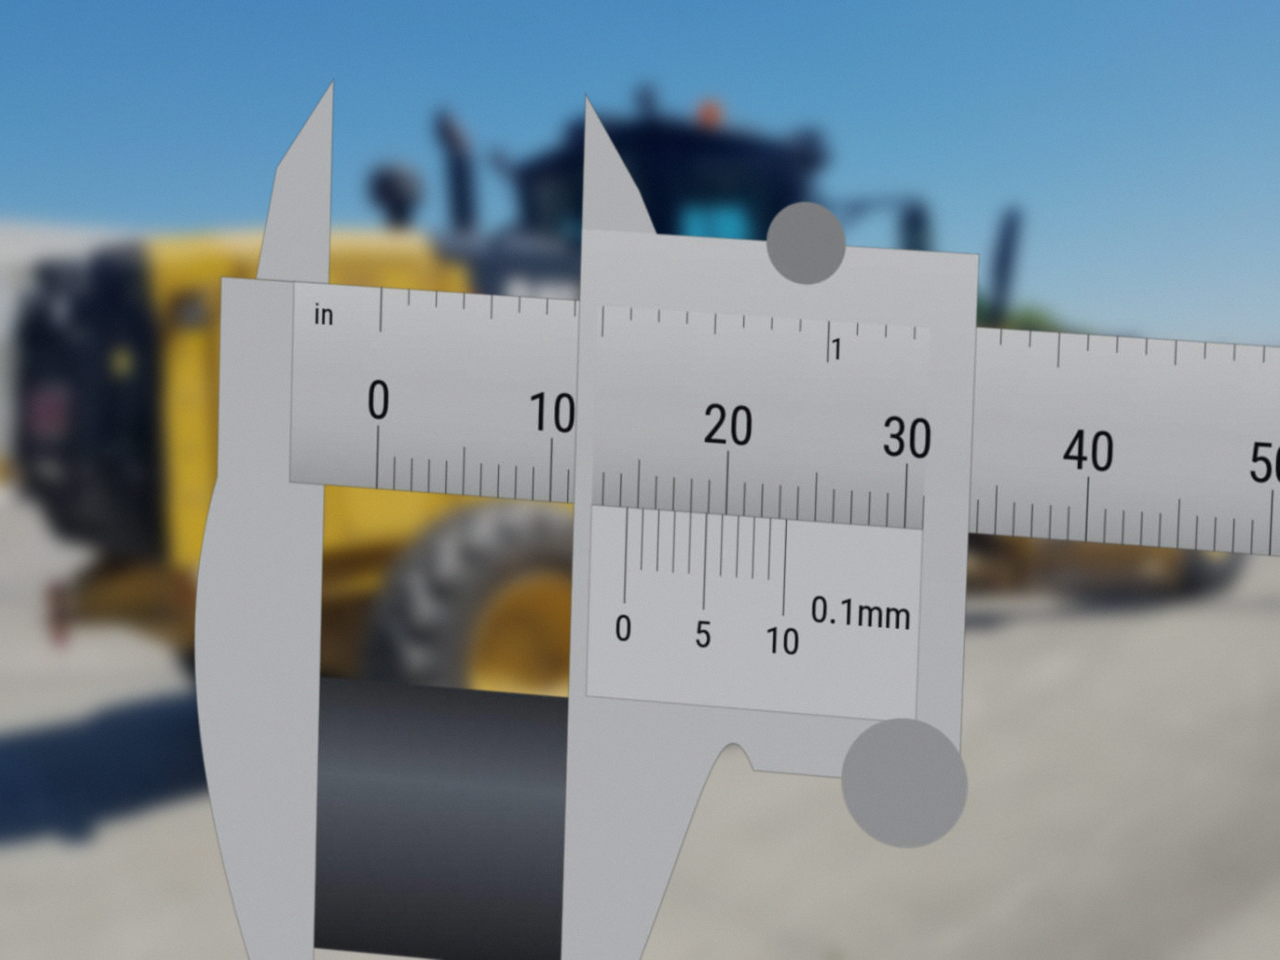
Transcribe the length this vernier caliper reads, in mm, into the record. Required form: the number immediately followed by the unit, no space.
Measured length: 14.4mm
